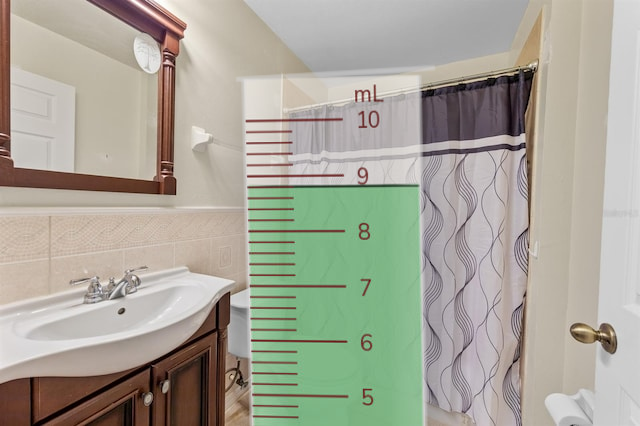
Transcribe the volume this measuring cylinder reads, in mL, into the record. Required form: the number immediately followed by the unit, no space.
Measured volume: 8.8mL
